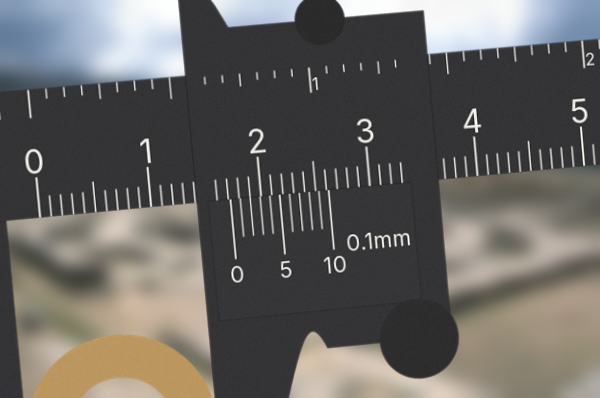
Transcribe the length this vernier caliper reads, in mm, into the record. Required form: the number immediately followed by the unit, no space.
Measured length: 17.2mm
